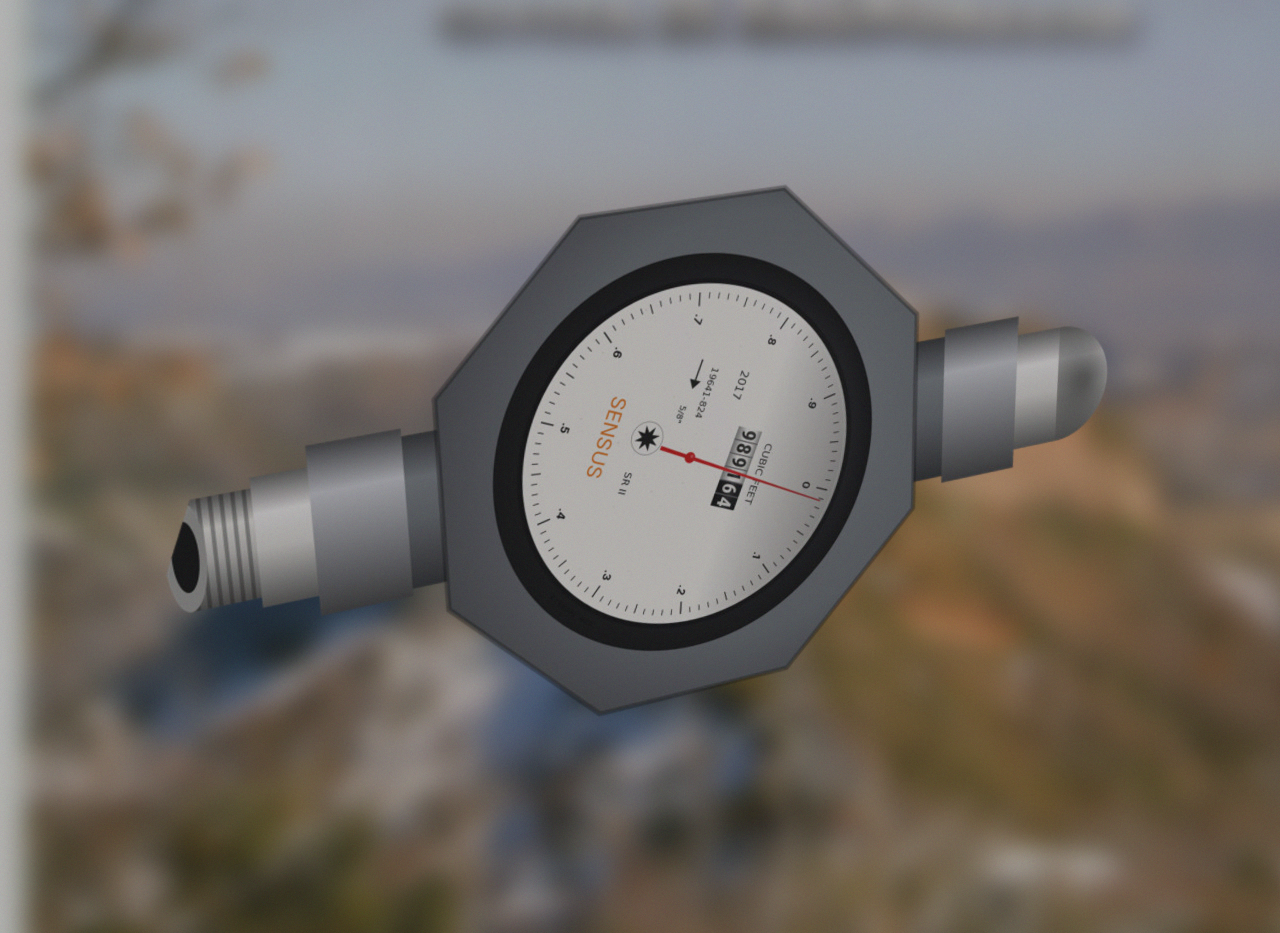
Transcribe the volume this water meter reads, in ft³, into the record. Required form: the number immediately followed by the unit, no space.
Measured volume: 989164.01ft³
